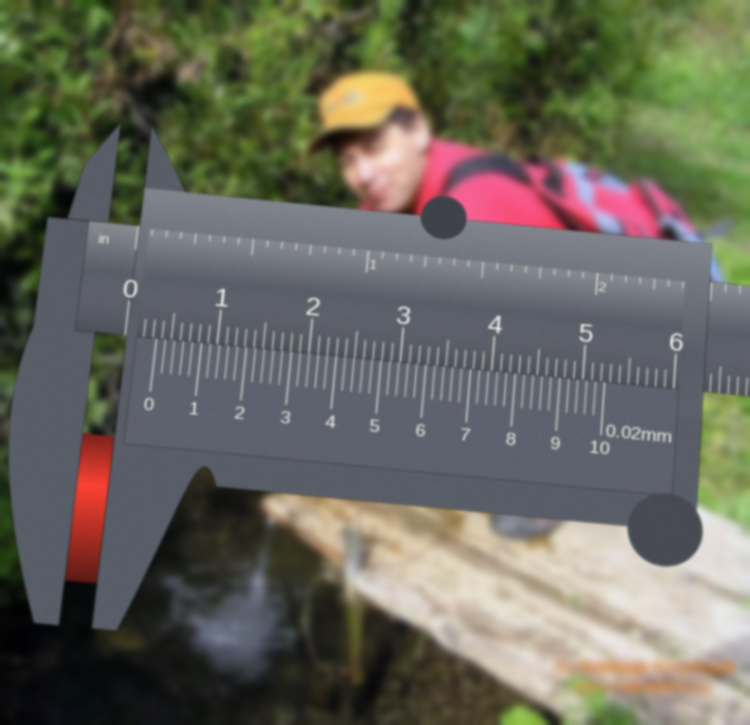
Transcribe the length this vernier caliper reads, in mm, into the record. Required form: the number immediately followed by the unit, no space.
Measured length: 3.4mm
